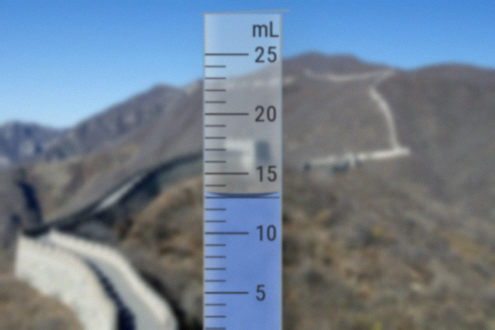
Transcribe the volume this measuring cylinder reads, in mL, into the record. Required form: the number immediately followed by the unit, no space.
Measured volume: 13mL
